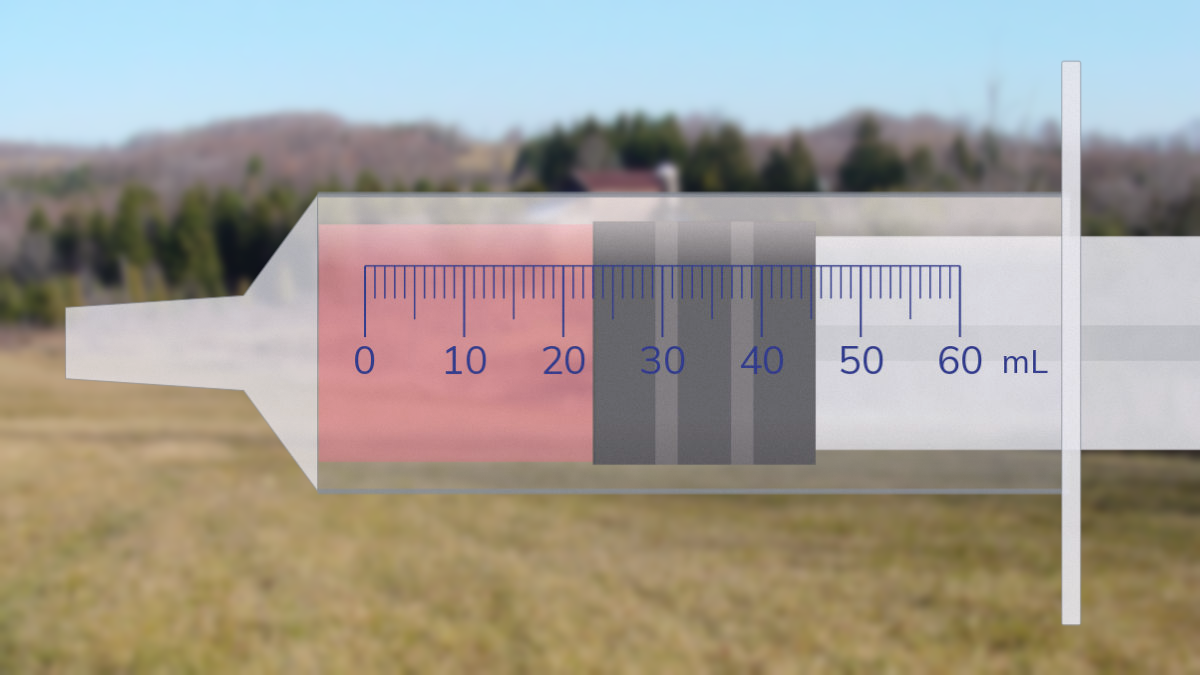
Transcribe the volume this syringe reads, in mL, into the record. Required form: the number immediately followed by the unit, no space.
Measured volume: 23mL
